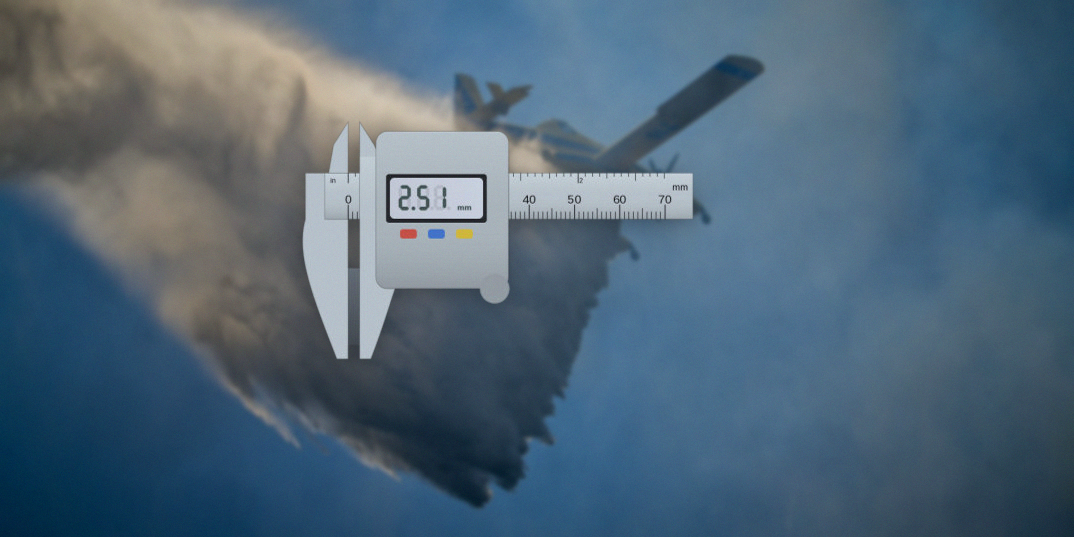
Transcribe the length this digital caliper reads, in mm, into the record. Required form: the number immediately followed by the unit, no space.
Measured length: 2.51mm
